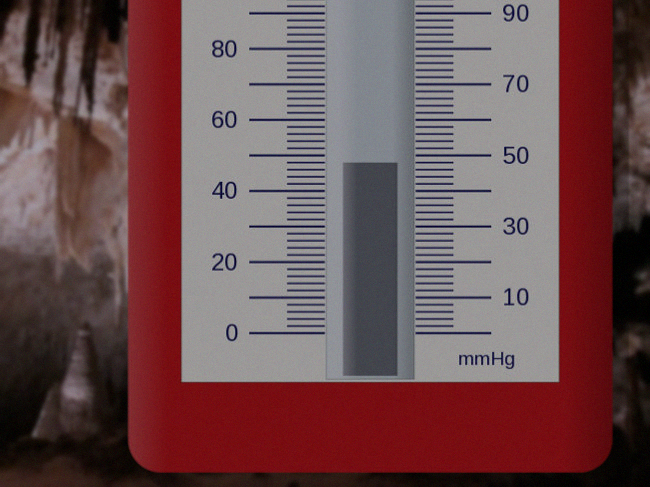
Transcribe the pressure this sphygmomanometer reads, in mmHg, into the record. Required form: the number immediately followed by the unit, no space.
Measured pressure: 48mmHg
